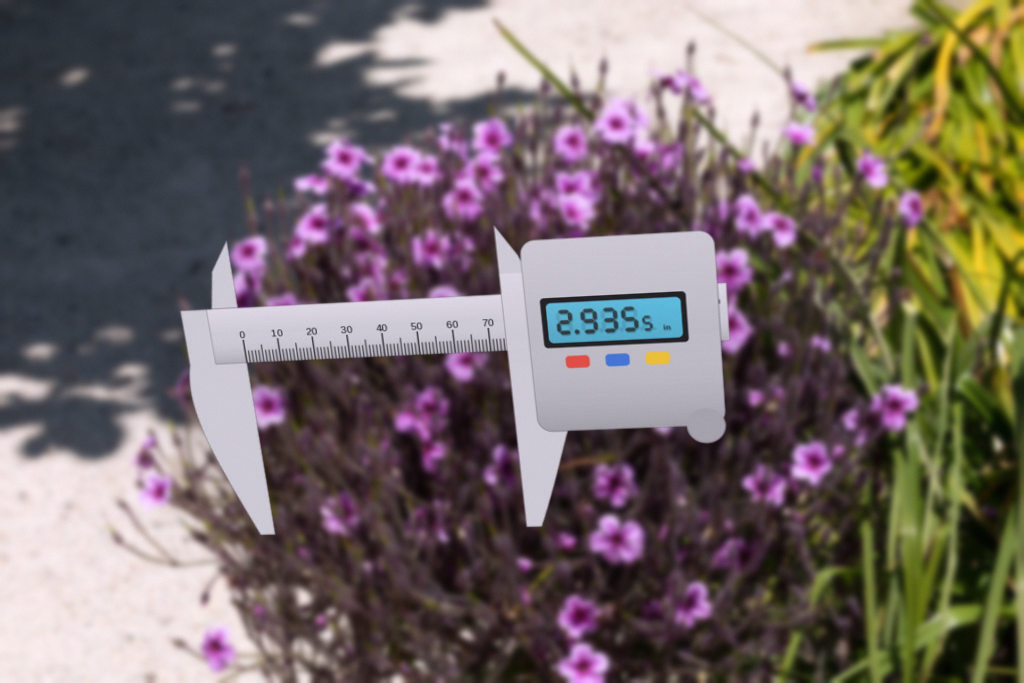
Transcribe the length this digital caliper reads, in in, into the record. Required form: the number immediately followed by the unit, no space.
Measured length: 2.9355in
